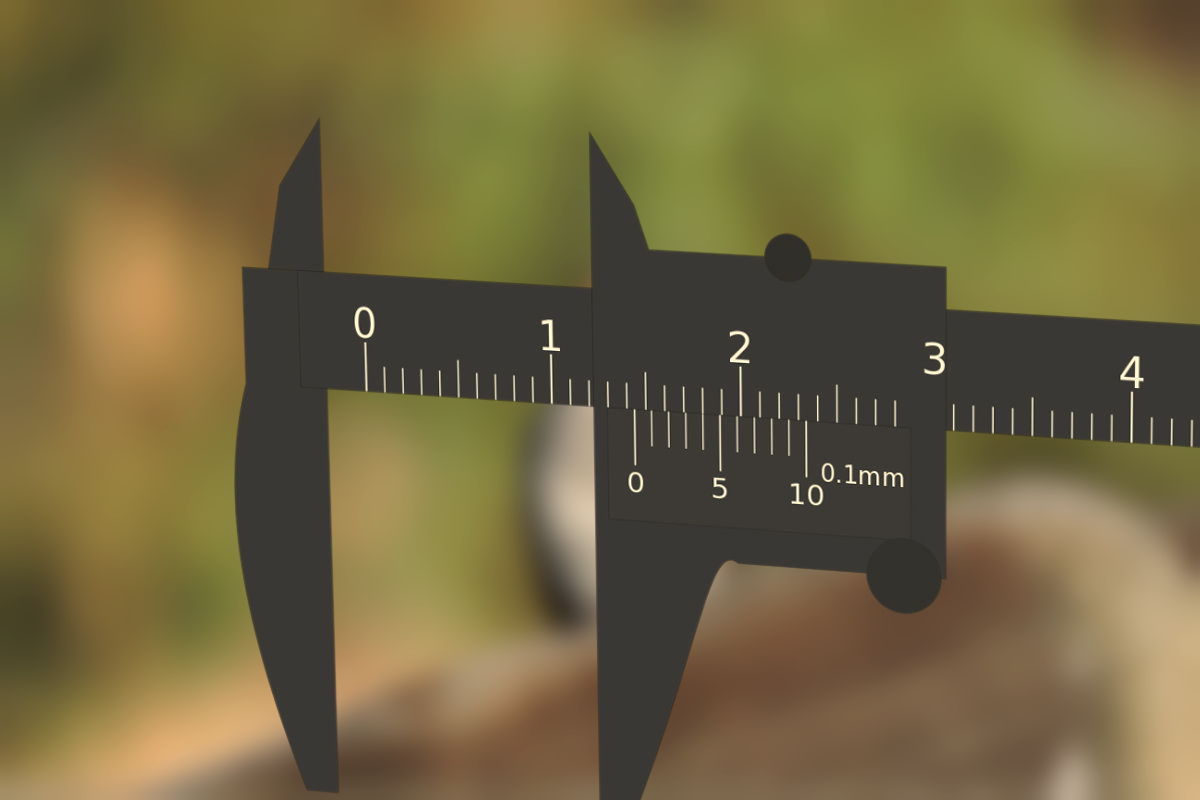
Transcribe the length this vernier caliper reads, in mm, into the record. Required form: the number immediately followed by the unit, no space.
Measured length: 14.4mm
